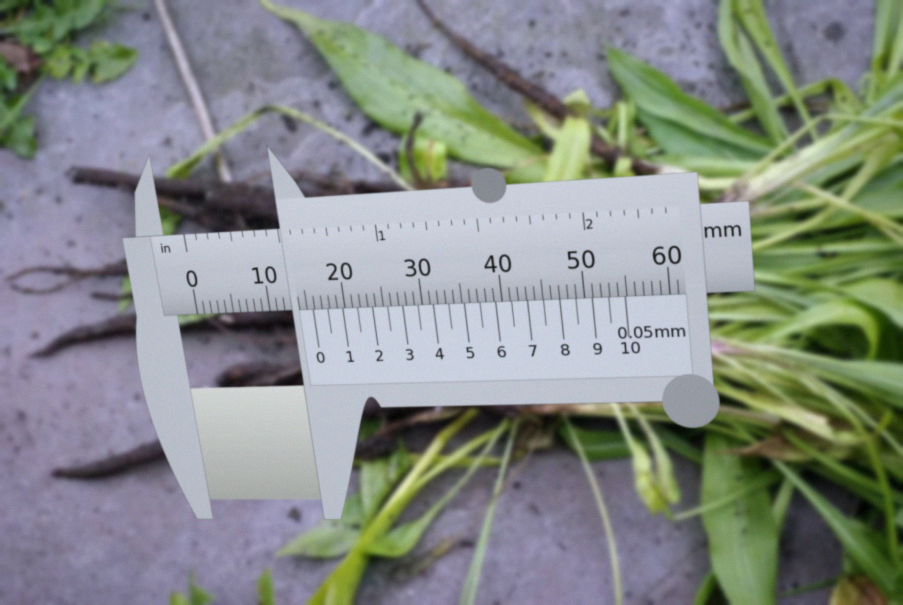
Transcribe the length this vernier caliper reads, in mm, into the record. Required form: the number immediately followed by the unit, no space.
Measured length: 15.8mm
